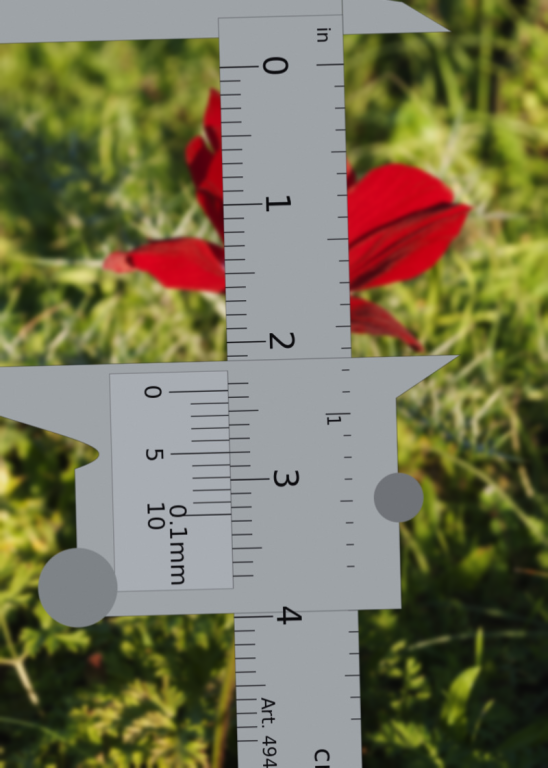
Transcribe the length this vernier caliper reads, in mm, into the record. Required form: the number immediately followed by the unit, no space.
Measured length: 23.5mm
